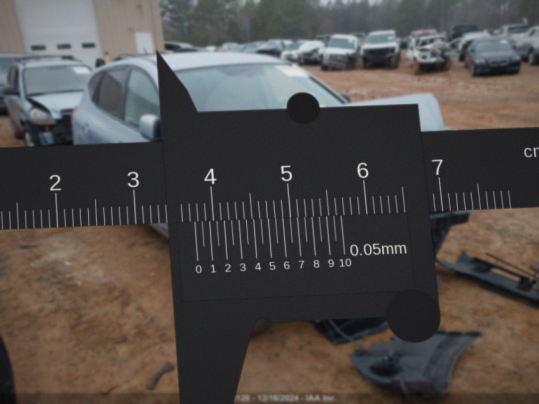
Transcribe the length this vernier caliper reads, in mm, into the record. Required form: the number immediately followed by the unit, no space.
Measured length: 37.6mm
